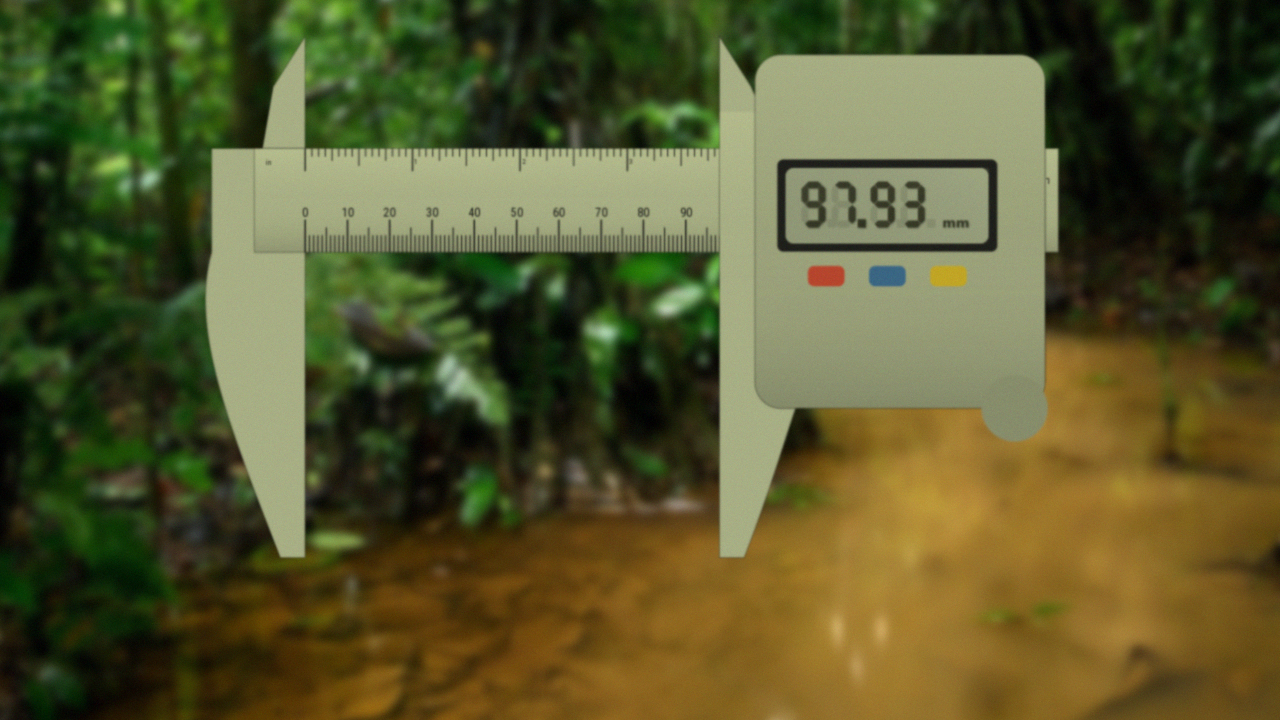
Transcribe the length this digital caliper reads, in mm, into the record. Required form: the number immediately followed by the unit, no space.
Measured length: 97.93mm
